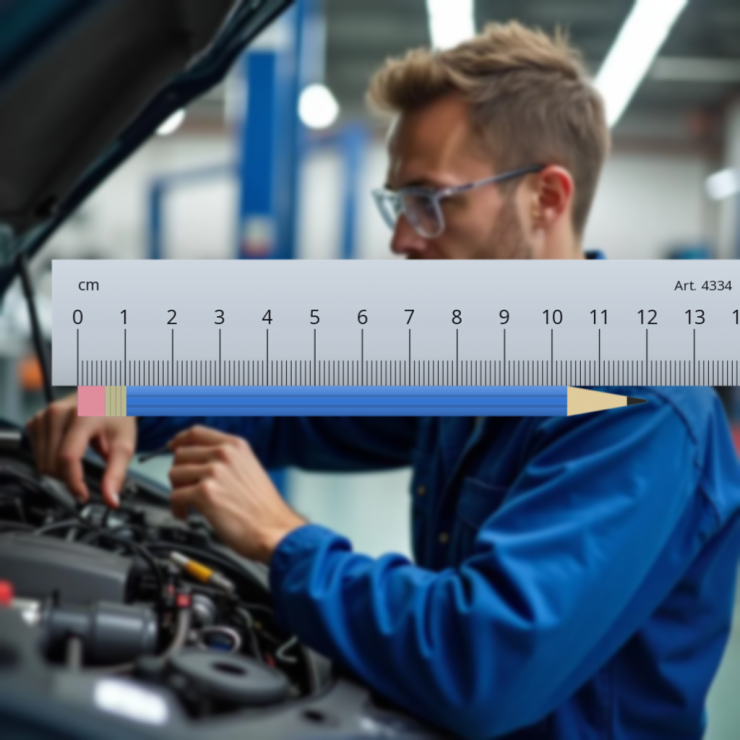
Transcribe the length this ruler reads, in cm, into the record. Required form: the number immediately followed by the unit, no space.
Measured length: 12cm
